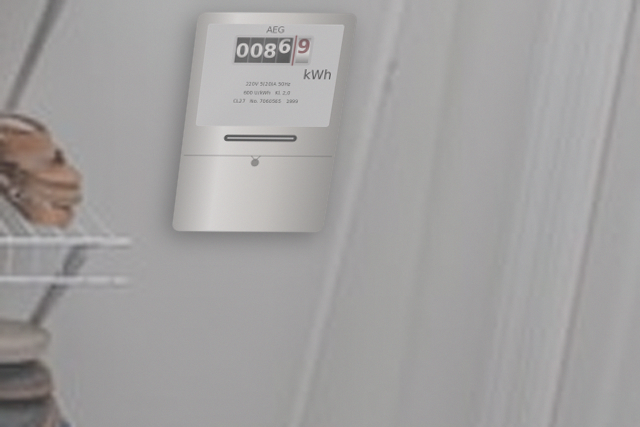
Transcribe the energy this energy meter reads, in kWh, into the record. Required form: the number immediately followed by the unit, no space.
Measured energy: 86.9kWh
